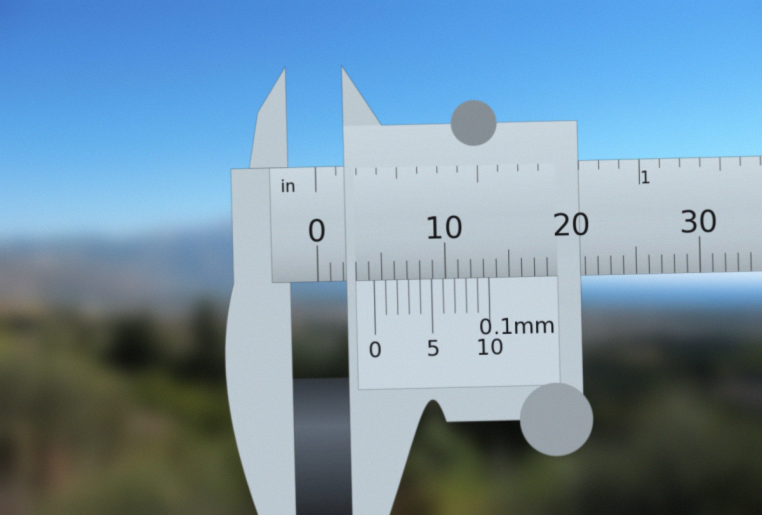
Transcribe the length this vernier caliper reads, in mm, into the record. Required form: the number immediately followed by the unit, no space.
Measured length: 4.4mm
